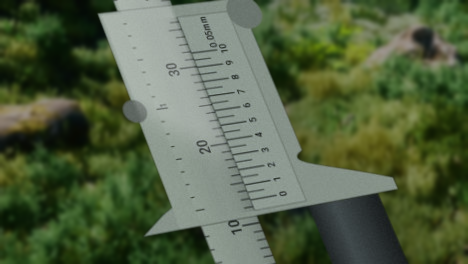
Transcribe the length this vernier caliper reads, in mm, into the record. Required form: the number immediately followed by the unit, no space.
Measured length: 12.8mm
